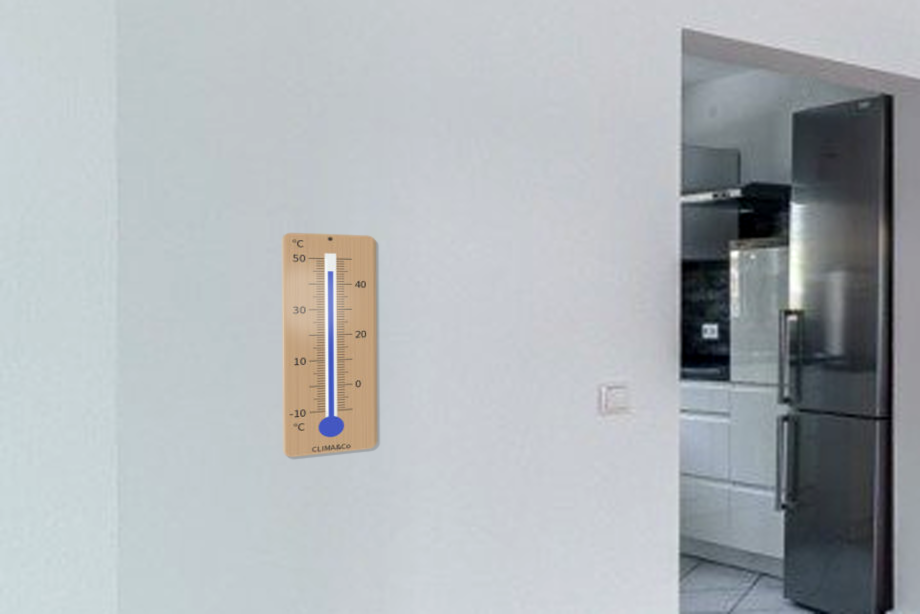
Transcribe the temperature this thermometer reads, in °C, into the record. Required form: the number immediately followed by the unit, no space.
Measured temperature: 45°C
